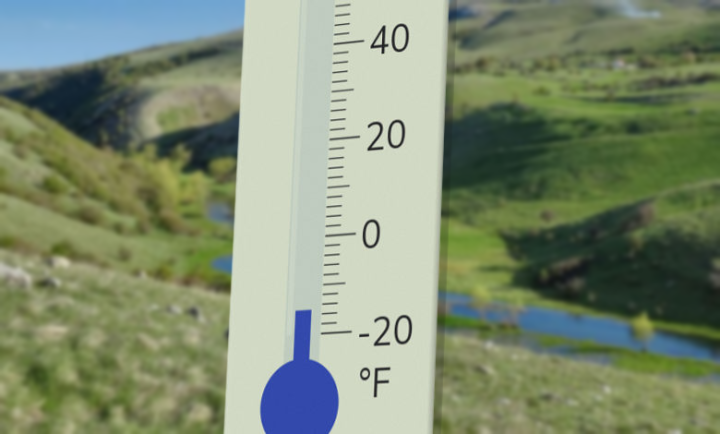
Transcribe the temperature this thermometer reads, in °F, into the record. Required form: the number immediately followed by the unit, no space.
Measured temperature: -15°F
